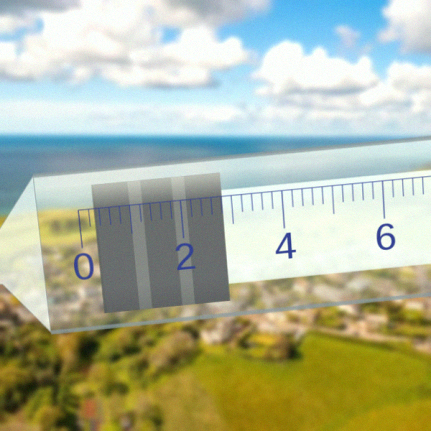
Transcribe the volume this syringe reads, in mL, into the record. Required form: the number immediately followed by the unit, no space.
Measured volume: 0.3mL
